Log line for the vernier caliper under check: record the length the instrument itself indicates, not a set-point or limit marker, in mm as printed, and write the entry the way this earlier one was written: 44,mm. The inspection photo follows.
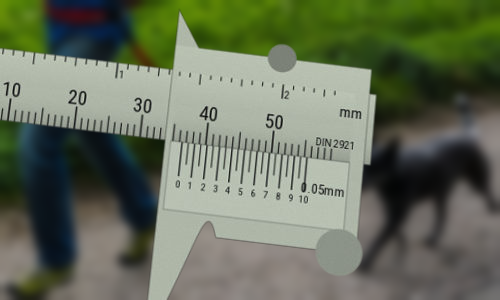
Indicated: 36.4,mm
